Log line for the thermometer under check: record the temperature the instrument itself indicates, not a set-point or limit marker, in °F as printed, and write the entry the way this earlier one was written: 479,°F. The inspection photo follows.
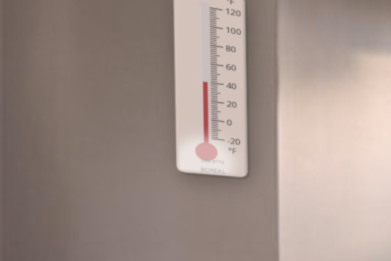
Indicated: 40,°F
